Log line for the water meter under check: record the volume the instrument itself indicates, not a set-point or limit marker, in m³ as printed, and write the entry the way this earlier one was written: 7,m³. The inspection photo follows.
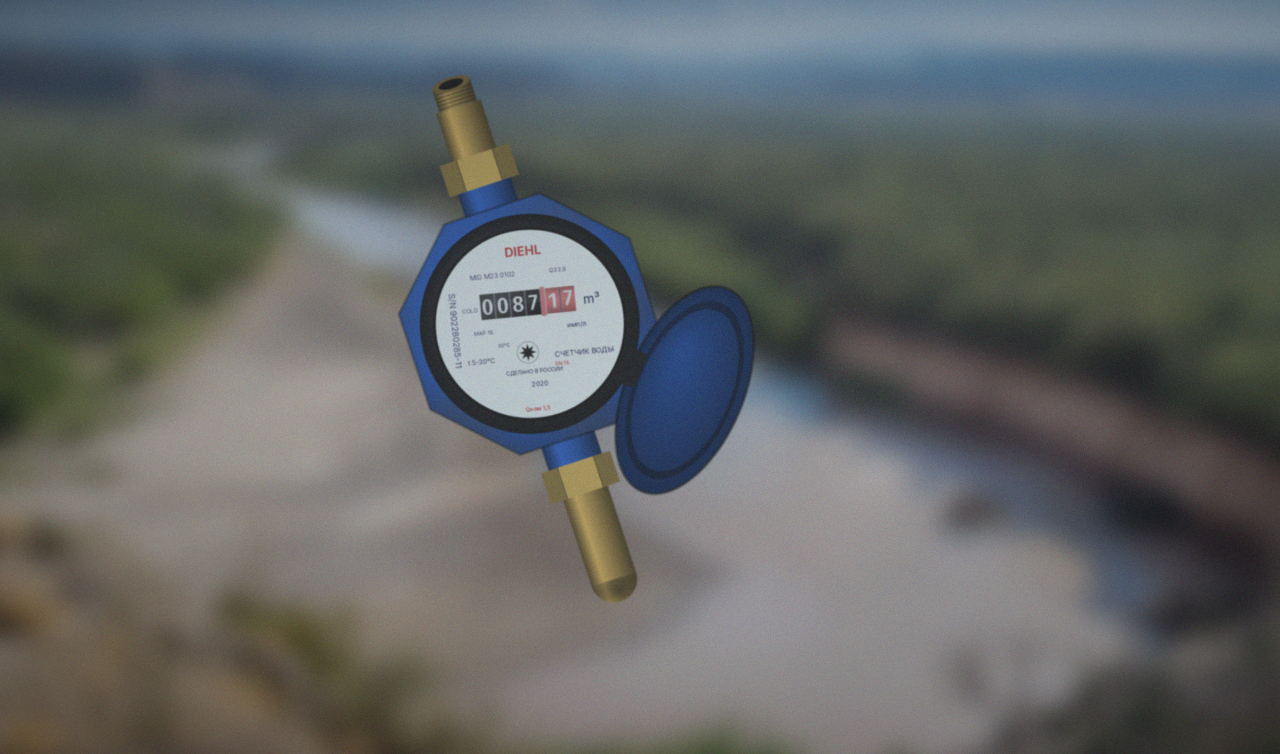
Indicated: 87.17,m³
